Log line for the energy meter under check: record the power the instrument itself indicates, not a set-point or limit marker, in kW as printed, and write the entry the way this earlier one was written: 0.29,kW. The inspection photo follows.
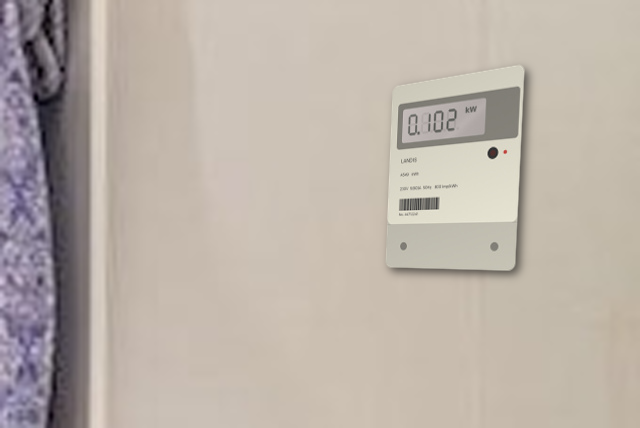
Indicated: 0.102,kW
